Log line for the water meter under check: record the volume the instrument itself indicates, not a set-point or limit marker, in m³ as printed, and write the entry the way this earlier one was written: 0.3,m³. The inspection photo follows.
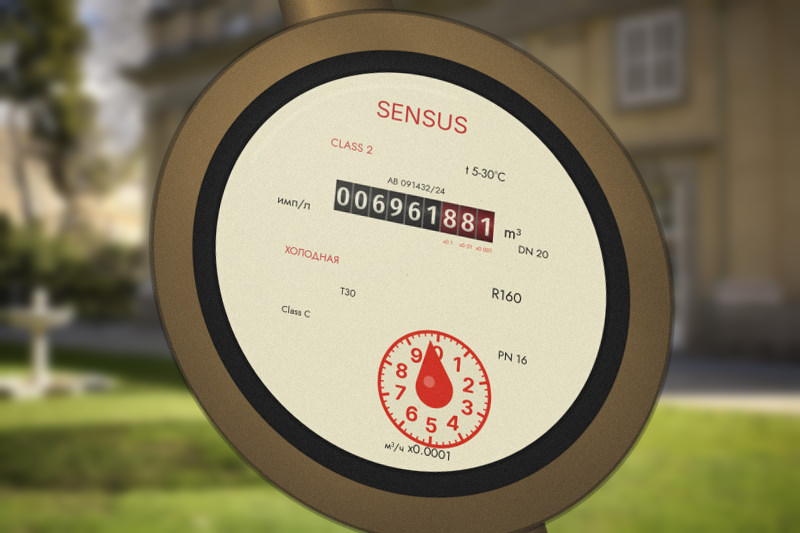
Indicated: 6961.8809,m³
